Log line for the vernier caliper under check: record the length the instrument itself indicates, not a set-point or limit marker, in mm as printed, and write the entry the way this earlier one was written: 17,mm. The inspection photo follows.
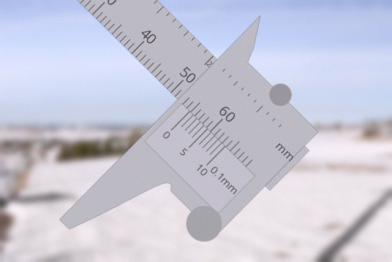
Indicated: 54.8,mm
